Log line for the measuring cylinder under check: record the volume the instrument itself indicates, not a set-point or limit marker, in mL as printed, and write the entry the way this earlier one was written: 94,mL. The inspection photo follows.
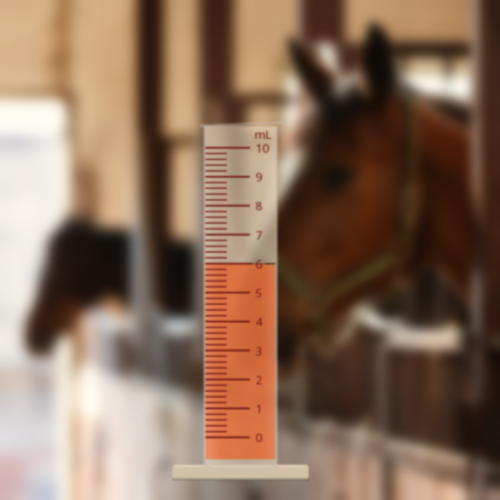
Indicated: 6,mL
